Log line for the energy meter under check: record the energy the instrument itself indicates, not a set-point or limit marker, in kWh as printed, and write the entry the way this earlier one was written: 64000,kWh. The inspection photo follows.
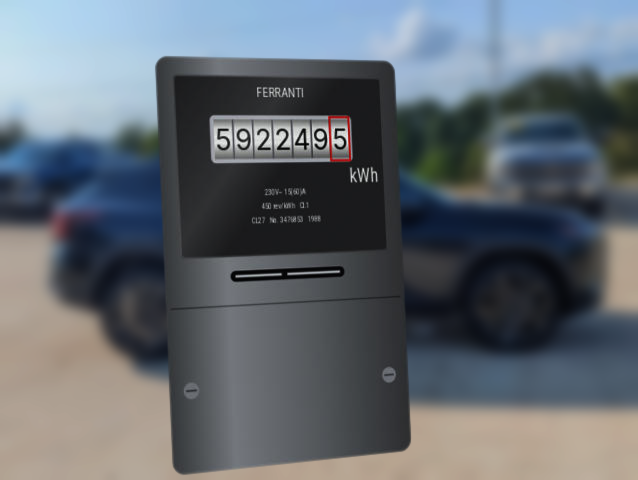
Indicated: 592249.5,kWh
